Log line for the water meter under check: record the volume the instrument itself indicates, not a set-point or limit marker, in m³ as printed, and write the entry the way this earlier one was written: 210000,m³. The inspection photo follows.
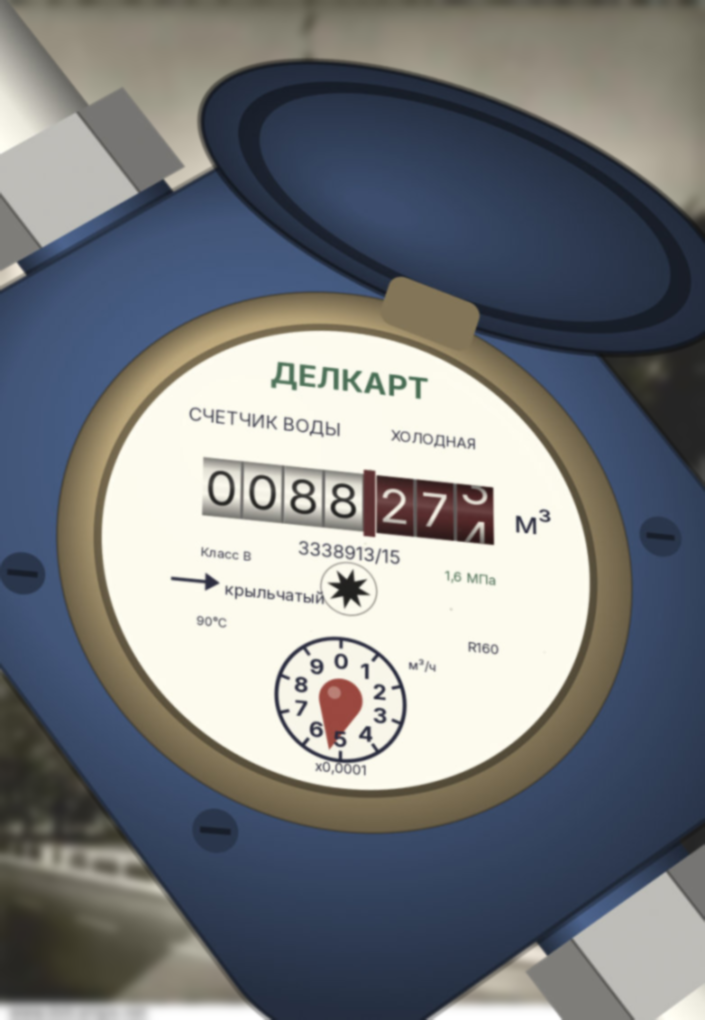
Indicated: 88.2735,m³
